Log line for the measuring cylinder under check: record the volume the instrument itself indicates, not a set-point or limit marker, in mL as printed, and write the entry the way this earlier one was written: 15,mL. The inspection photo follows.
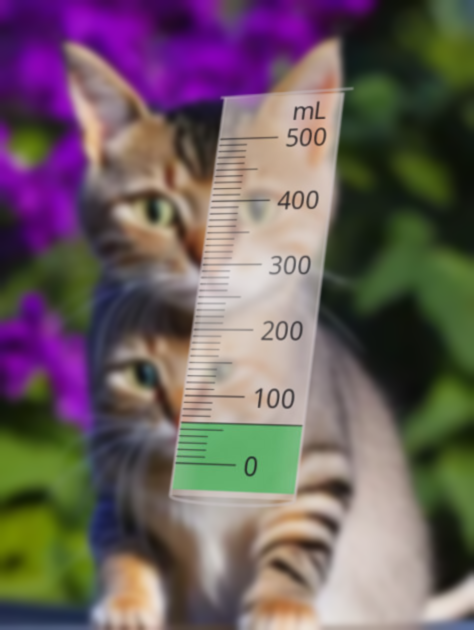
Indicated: 60,mL
